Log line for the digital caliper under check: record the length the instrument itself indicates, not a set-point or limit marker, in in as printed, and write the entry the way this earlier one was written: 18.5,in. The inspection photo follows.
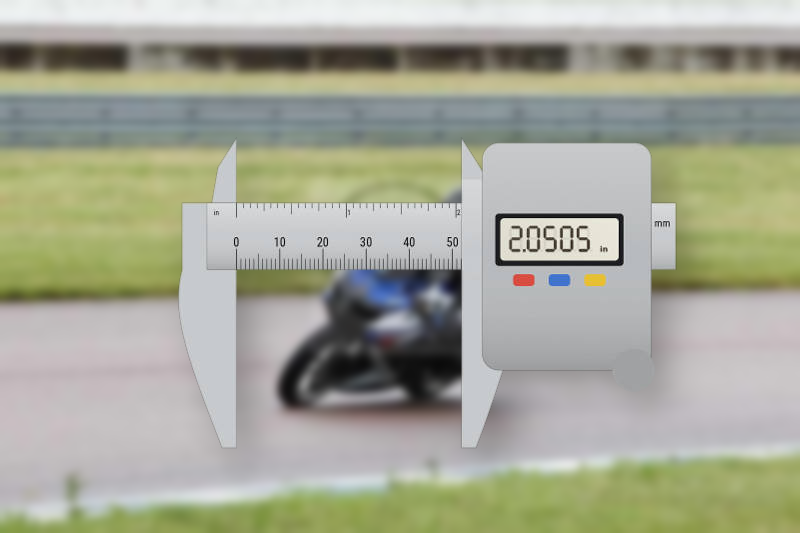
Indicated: 2.0505,in
